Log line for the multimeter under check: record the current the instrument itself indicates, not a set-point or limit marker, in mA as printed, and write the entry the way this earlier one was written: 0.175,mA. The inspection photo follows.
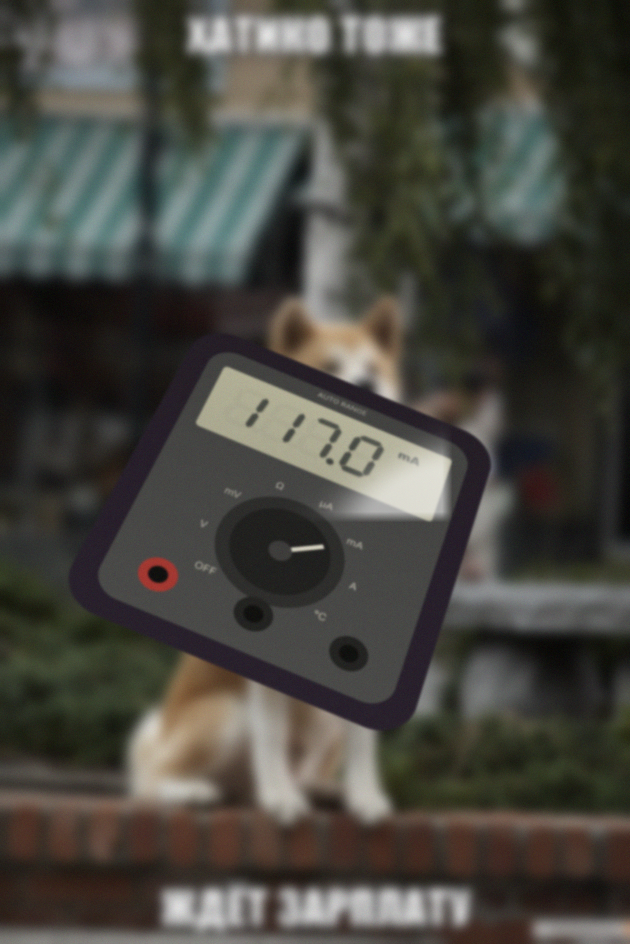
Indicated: 117.0,mA
